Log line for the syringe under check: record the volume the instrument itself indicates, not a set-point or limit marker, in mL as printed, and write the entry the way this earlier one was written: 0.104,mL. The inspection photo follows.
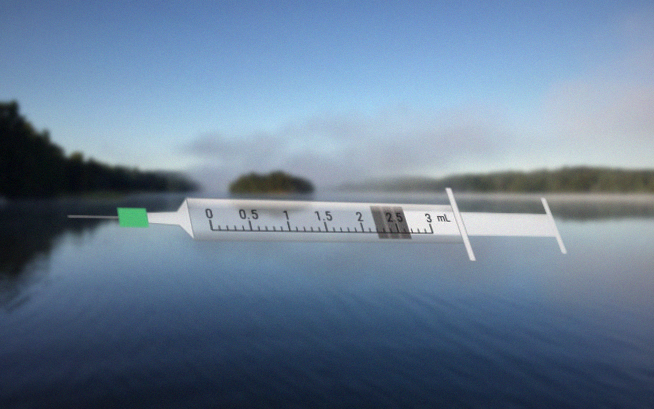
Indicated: 2.2,mL
